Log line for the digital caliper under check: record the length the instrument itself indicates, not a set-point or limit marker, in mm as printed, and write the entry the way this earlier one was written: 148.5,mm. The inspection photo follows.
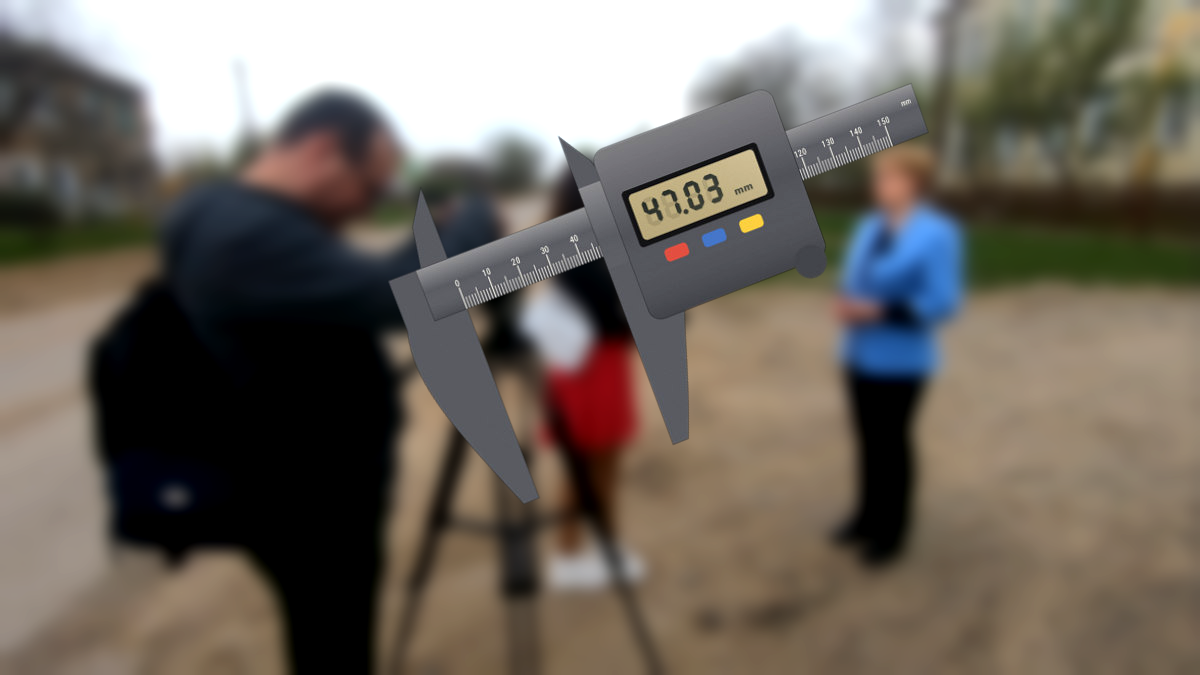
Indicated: 47.03,mm
